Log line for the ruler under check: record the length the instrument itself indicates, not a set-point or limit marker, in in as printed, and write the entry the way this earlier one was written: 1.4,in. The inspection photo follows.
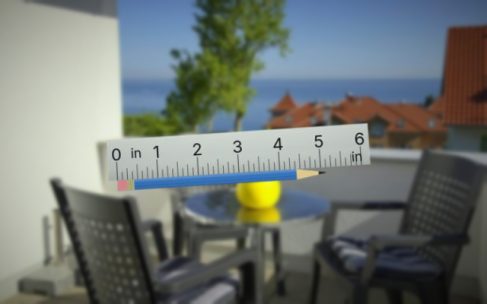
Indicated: 5.125,in
